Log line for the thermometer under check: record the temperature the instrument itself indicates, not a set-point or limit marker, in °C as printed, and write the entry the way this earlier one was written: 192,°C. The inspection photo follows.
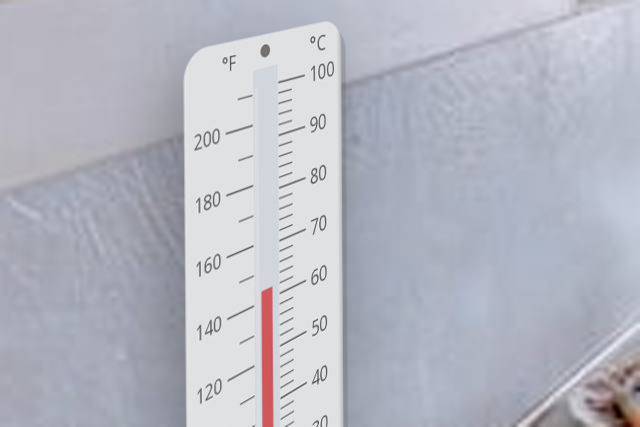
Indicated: 62,°C
